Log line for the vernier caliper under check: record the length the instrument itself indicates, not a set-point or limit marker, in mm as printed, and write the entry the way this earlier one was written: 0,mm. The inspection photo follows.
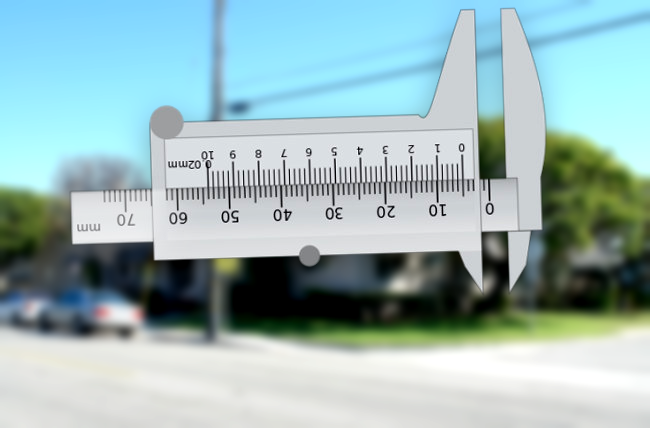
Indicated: 5.0,mm
